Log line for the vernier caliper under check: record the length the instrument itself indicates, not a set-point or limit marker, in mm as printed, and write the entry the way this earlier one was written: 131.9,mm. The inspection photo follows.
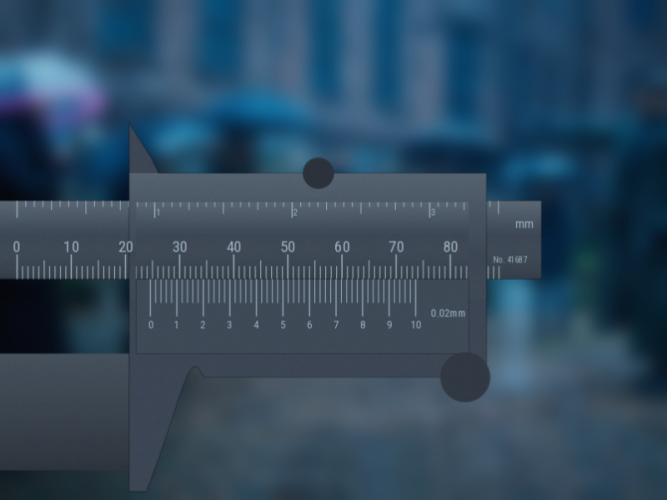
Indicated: 24.6,mm
